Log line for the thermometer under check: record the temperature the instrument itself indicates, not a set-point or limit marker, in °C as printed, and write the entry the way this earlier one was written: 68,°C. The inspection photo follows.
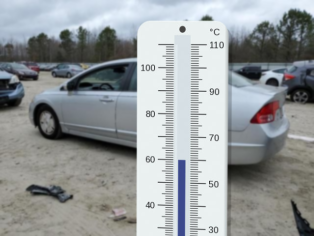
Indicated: 60,°C
